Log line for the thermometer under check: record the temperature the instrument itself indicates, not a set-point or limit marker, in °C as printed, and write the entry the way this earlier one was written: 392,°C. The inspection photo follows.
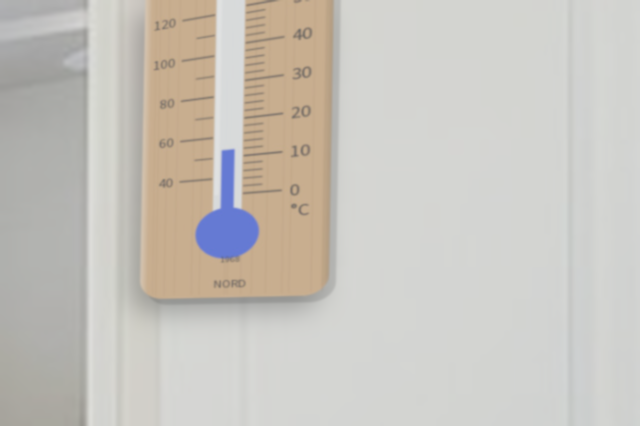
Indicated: 12,°C
